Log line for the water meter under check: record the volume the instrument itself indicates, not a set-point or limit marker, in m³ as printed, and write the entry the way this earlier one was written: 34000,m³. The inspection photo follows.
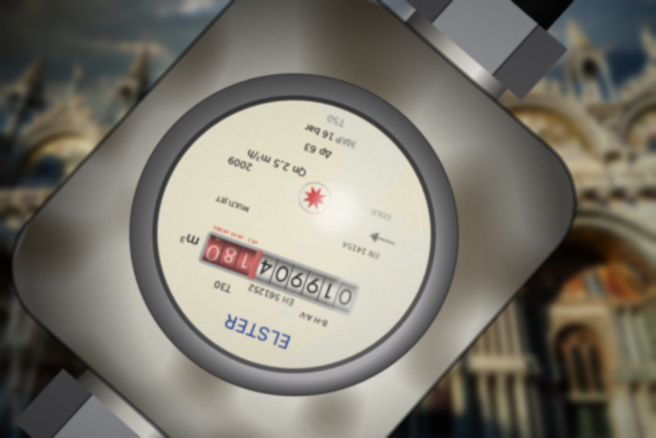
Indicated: 19904.180,m³
